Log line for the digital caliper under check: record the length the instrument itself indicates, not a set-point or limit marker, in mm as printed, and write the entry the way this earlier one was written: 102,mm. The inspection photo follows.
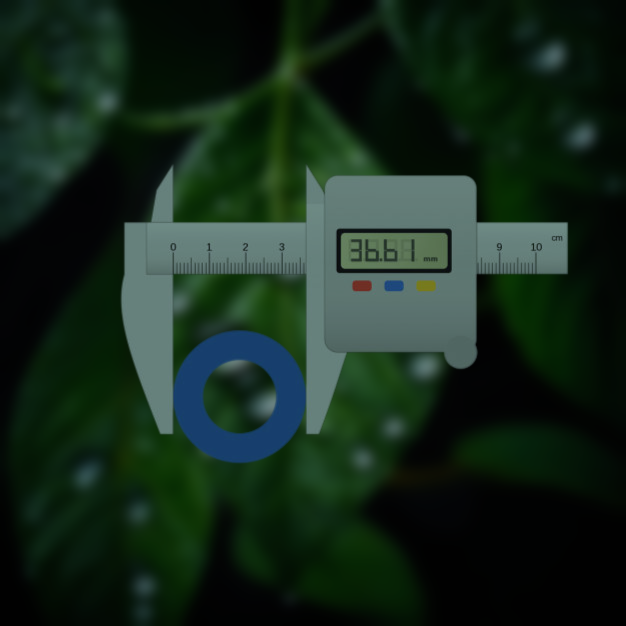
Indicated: 36.61,mm
